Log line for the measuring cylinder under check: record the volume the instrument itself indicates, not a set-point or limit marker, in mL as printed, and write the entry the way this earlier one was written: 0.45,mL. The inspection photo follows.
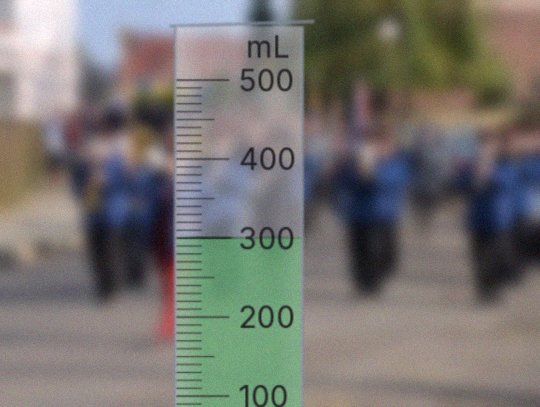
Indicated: 300,mL
